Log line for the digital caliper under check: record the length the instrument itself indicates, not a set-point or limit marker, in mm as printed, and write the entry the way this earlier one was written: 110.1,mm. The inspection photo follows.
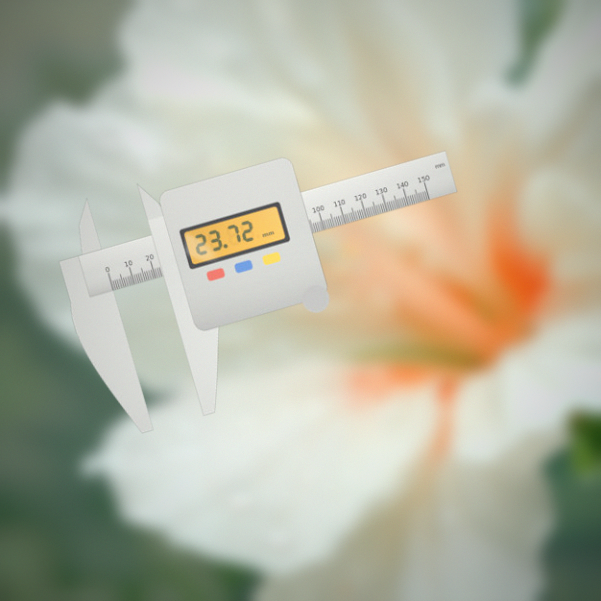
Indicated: 23.72,mm
